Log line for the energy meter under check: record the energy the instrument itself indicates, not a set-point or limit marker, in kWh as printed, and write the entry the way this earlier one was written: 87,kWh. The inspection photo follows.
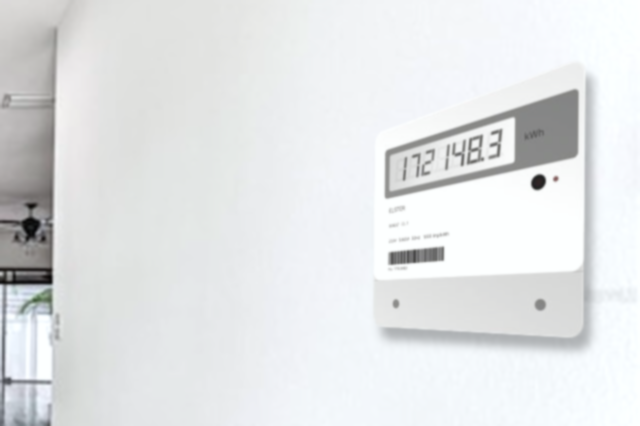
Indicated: 172148.3,kWh
